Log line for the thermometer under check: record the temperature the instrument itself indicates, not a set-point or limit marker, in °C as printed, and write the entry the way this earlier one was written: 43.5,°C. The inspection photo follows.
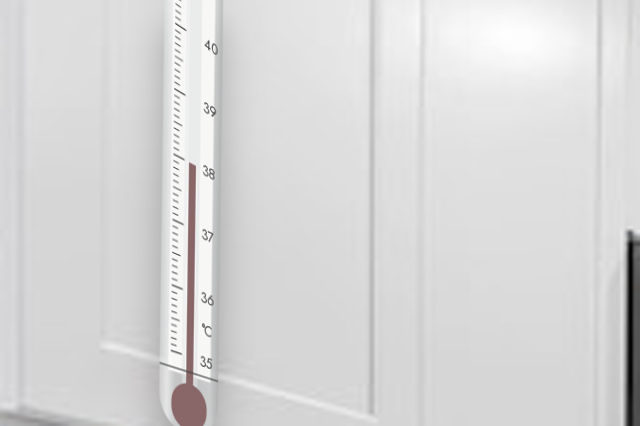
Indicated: 38,°C
